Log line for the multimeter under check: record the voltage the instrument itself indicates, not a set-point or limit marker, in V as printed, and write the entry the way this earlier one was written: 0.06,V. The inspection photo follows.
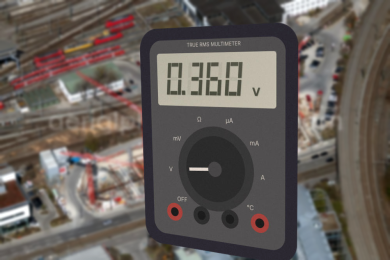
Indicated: 0.360,V
